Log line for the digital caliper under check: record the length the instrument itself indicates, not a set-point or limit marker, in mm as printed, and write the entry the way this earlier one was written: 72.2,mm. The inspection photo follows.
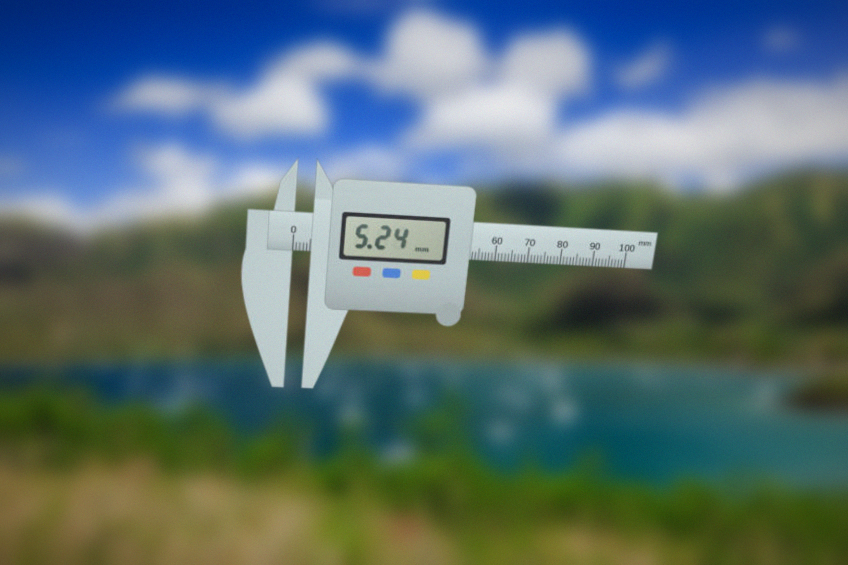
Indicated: 5.24,mm
